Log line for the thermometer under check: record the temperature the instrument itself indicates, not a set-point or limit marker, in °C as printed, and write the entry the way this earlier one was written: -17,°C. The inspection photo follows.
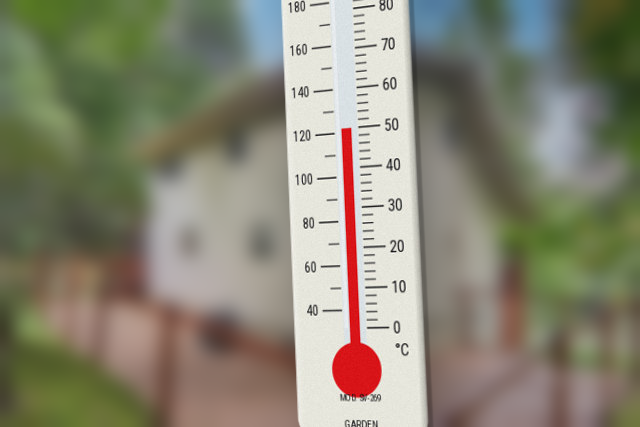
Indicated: 50,°C
